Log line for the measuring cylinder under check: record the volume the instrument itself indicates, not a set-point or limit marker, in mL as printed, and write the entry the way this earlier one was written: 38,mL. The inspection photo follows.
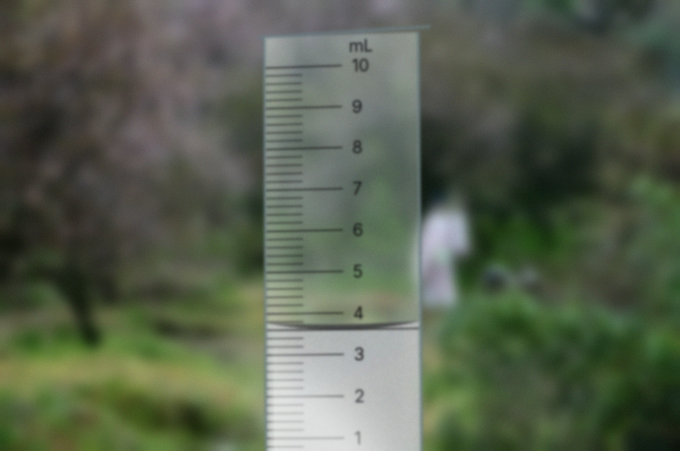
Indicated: 3.6,mL
